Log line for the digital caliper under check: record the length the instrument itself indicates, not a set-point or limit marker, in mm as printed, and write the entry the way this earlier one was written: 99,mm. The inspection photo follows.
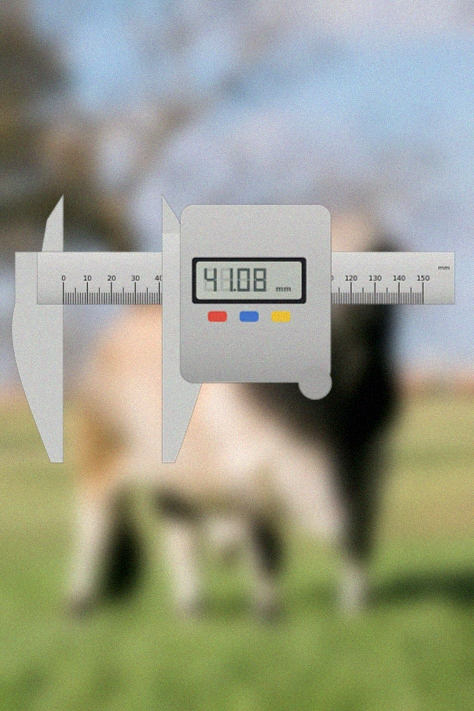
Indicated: 41.08,mm
